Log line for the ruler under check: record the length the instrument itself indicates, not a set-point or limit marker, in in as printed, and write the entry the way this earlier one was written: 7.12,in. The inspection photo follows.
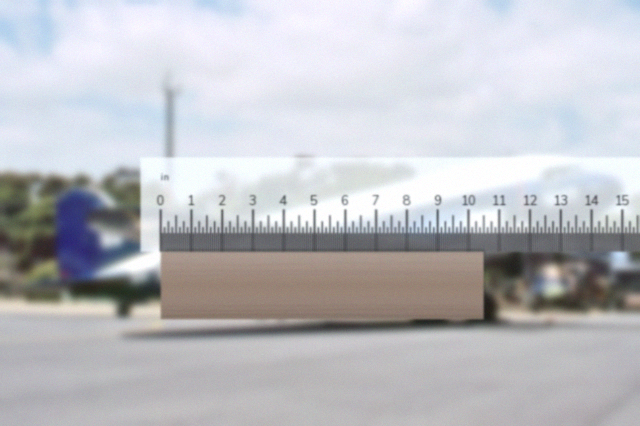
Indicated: 10.5,in
